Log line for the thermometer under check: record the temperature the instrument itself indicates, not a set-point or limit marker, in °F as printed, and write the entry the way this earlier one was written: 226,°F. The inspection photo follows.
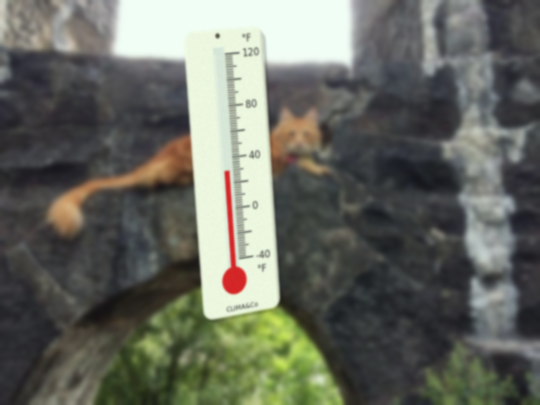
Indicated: 30,°F
